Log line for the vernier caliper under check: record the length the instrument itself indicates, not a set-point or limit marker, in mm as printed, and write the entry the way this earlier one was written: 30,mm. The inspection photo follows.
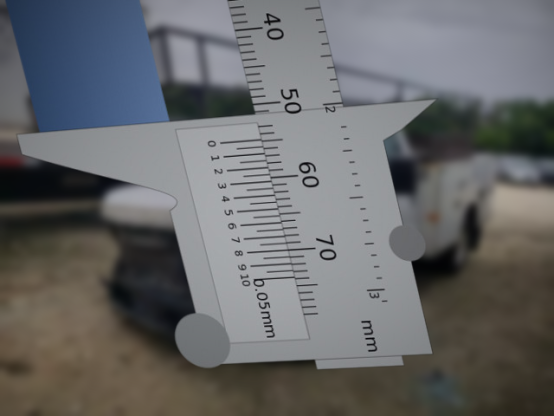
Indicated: 54.8,mm
